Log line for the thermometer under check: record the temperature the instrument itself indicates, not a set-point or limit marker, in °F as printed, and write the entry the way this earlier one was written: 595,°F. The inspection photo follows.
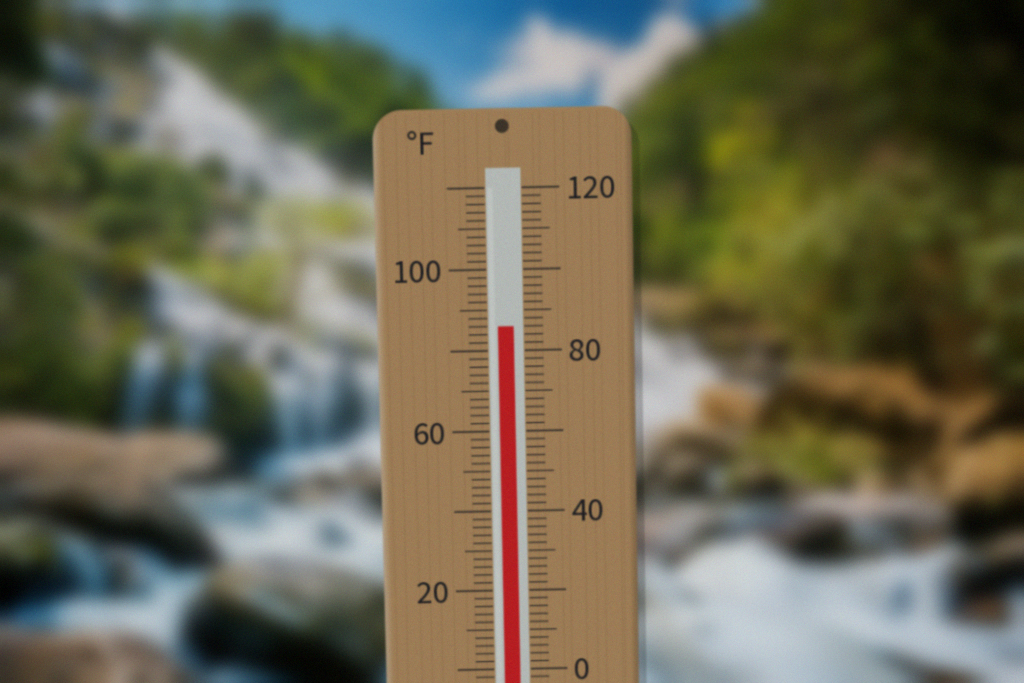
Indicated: 86,°F
